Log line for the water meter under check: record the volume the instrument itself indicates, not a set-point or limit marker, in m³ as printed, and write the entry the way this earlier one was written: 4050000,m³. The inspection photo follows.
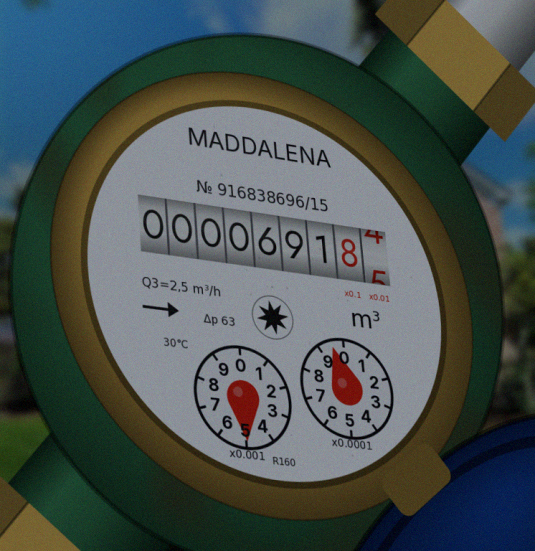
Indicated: 691.8449,m³
